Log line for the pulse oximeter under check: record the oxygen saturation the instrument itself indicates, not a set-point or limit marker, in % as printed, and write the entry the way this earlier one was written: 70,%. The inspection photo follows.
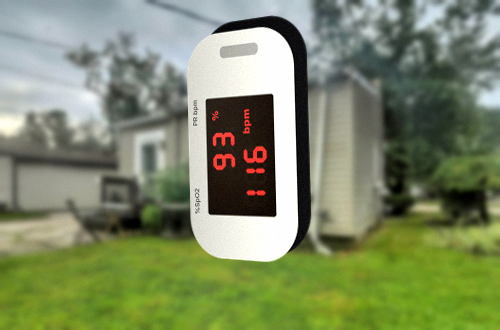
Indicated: 93,%
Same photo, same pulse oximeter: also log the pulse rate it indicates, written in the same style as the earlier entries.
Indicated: 116,bpm
